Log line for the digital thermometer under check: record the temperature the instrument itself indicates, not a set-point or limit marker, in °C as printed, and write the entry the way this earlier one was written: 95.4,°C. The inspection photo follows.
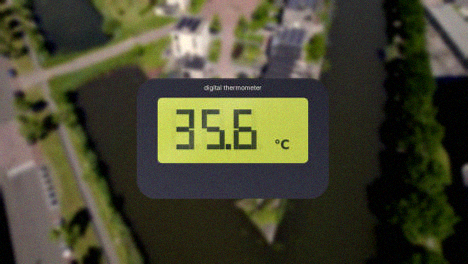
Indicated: 35.6,°C
